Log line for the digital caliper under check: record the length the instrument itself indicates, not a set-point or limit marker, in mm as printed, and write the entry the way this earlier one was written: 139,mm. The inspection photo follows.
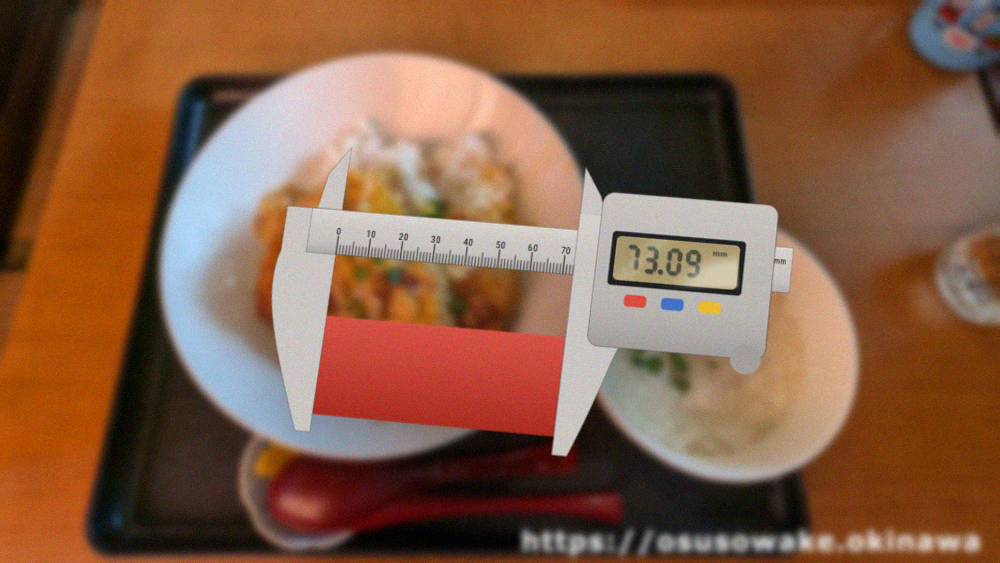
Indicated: 73.09,mm
